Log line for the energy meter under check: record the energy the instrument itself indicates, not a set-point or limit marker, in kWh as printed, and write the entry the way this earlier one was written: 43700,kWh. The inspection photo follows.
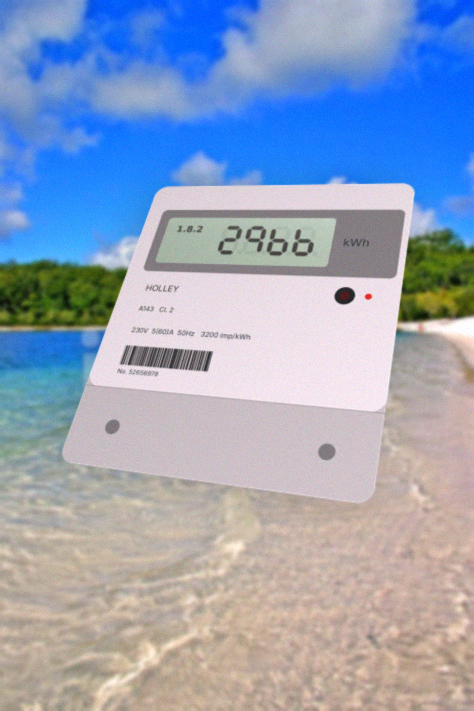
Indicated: 2966,kWh
